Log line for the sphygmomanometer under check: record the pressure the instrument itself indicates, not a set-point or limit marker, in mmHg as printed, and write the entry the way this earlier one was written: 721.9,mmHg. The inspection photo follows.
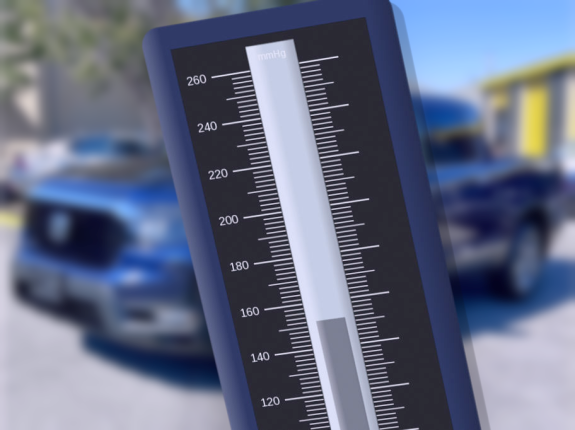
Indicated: 152,mmHg
